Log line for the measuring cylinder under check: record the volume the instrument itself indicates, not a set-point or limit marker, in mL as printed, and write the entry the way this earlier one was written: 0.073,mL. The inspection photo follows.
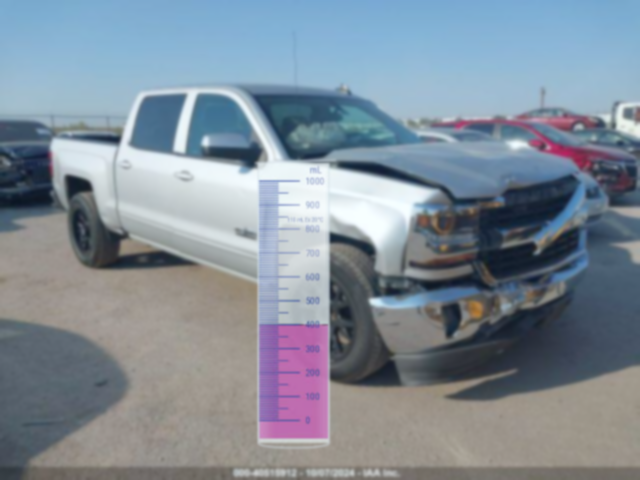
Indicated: 400,mL
